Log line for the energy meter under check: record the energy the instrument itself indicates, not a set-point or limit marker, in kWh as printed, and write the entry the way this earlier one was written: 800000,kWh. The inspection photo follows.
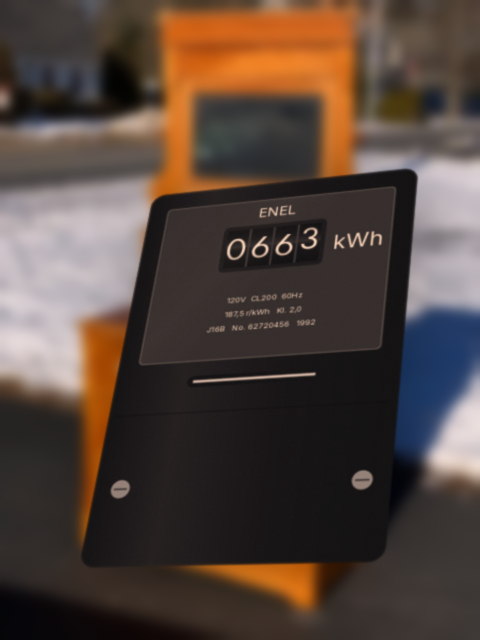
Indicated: 663,kWh
